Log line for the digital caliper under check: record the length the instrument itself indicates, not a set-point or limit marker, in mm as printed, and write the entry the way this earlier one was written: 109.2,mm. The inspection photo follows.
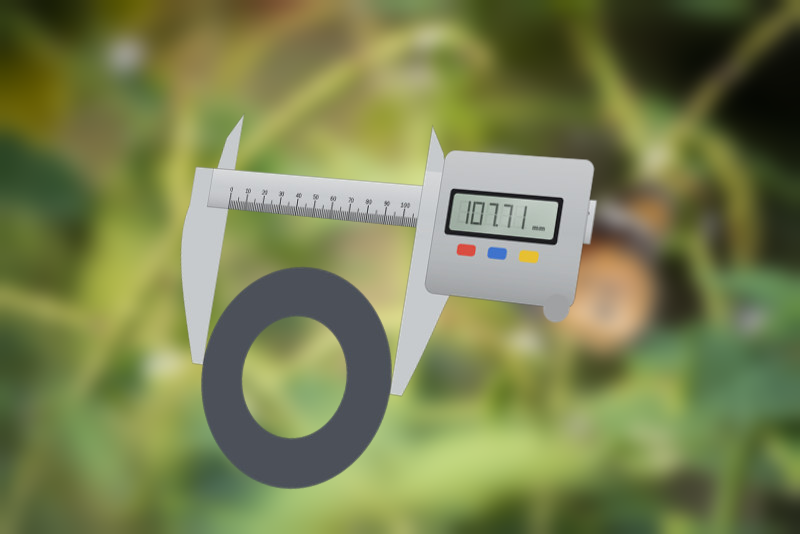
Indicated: 107.71,mm
